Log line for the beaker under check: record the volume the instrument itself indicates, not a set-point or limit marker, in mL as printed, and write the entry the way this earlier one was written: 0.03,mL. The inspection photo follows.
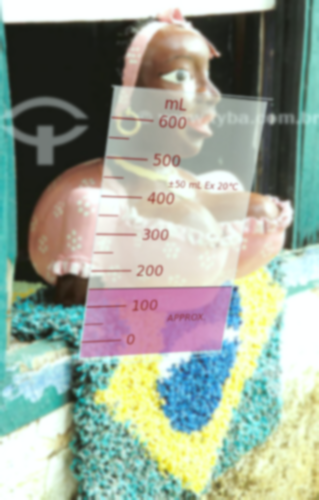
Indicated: 150,mL
